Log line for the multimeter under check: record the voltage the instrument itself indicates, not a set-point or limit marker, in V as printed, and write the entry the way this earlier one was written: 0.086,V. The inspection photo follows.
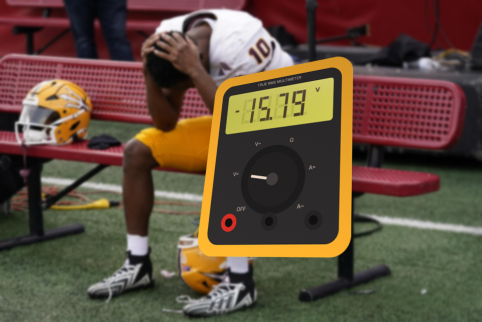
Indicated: -15.79,V
